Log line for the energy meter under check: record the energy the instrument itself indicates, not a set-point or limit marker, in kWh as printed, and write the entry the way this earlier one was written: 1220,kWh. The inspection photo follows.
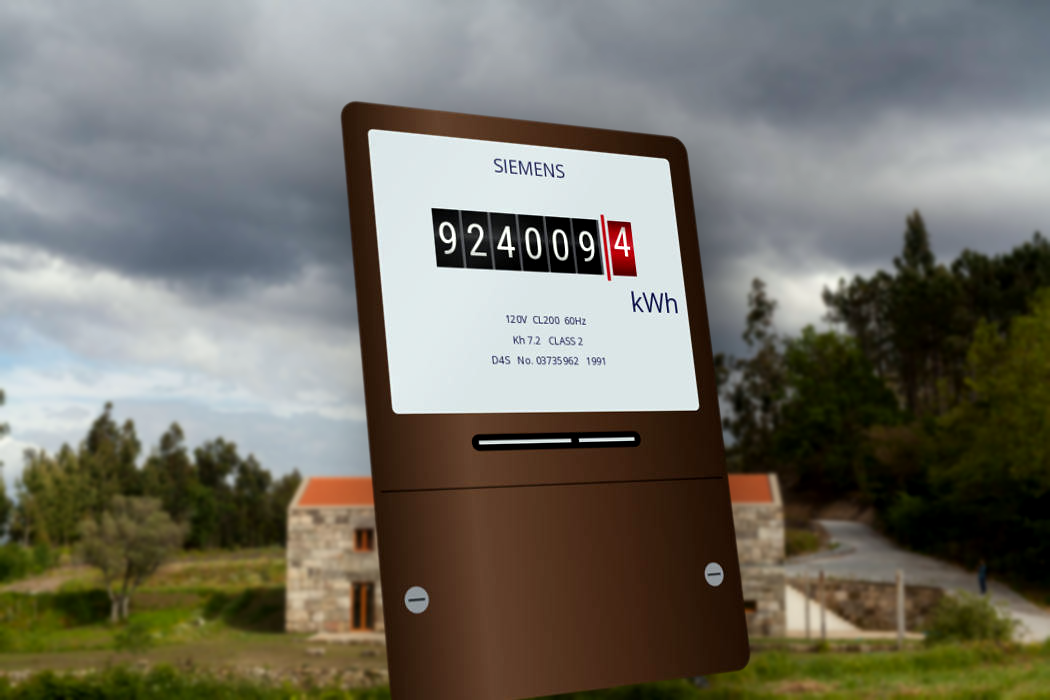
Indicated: 924009.4,kWh
